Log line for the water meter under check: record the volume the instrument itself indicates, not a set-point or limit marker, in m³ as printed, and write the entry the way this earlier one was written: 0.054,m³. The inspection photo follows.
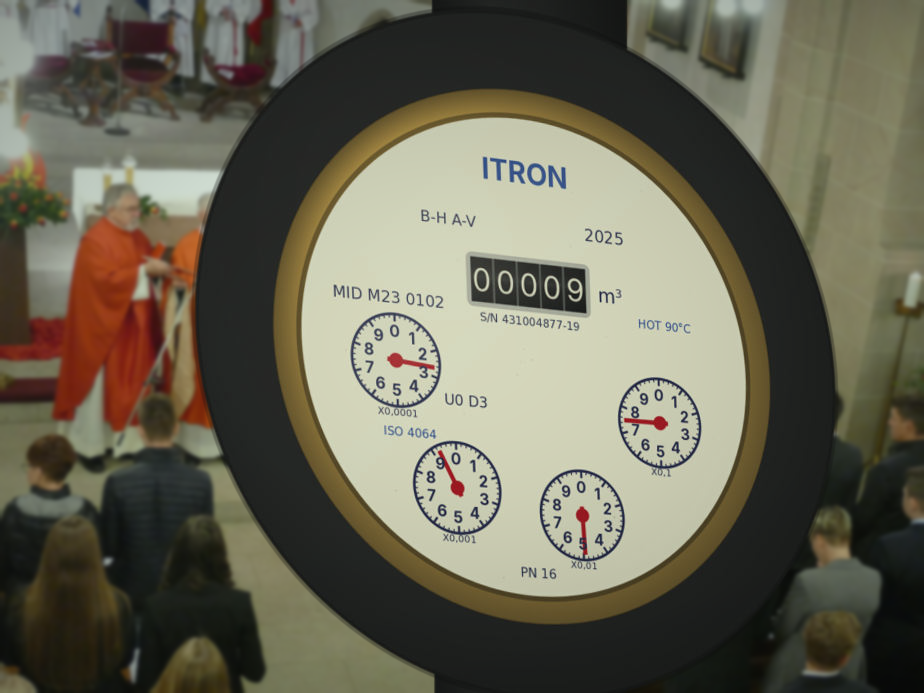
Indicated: 9.7492,m³
